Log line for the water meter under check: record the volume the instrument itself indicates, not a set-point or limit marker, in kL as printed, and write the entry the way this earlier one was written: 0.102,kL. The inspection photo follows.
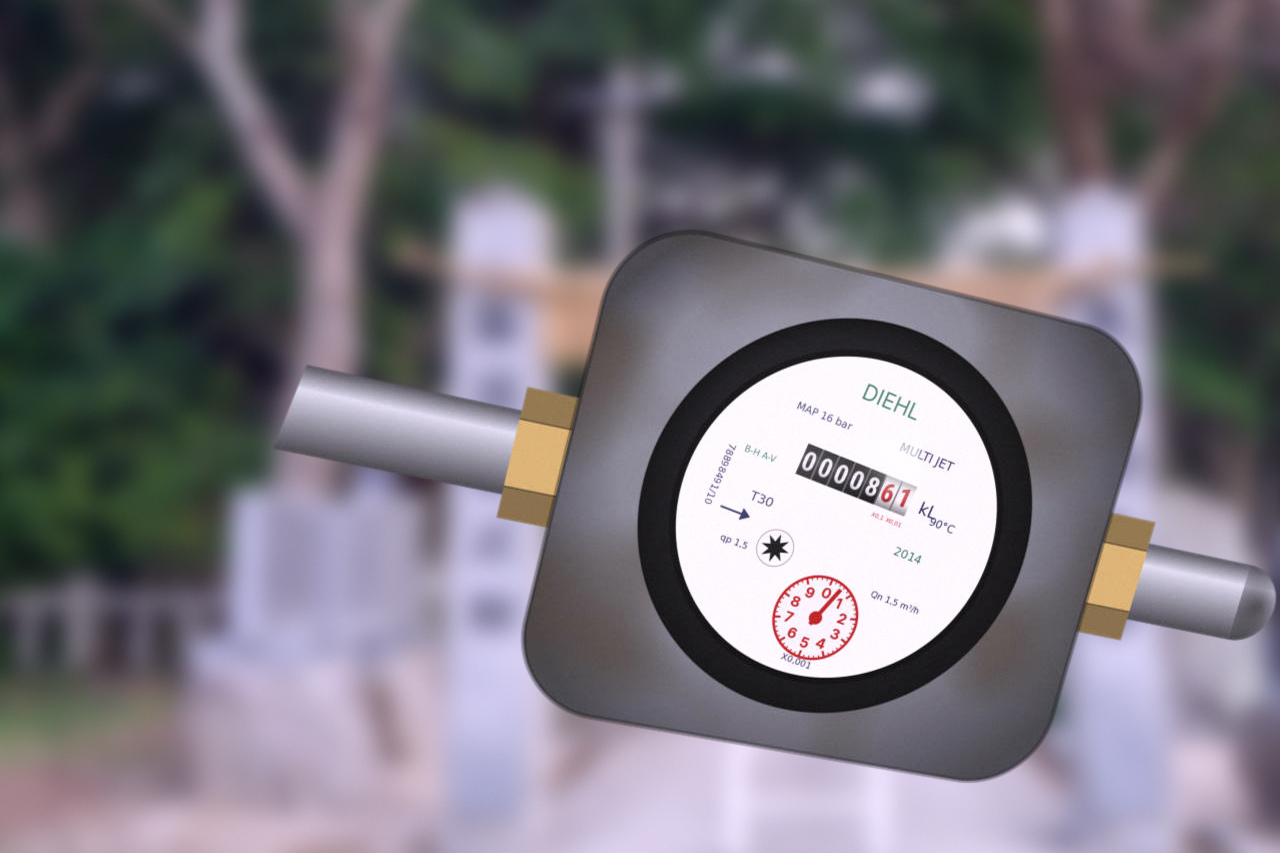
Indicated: 8.610,kL
